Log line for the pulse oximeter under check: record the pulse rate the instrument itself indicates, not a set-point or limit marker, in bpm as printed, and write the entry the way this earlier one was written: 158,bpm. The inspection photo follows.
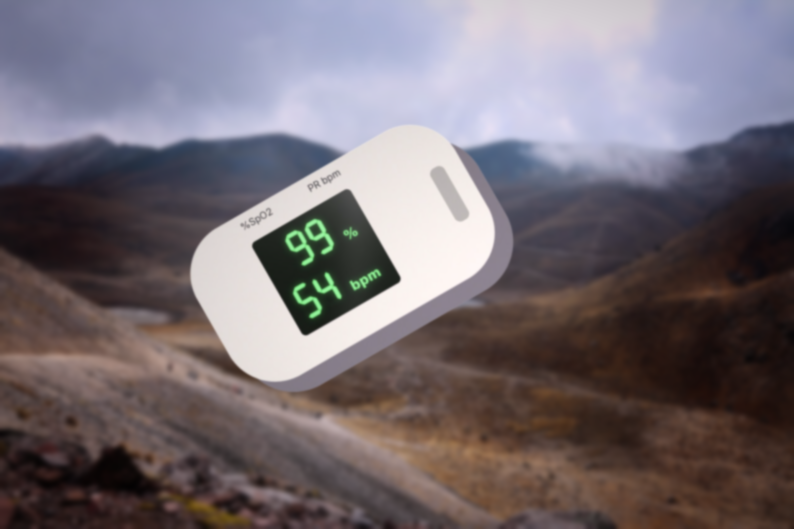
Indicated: 54,bpm
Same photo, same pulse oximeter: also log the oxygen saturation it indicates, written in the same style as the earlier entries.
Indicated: 99,%
